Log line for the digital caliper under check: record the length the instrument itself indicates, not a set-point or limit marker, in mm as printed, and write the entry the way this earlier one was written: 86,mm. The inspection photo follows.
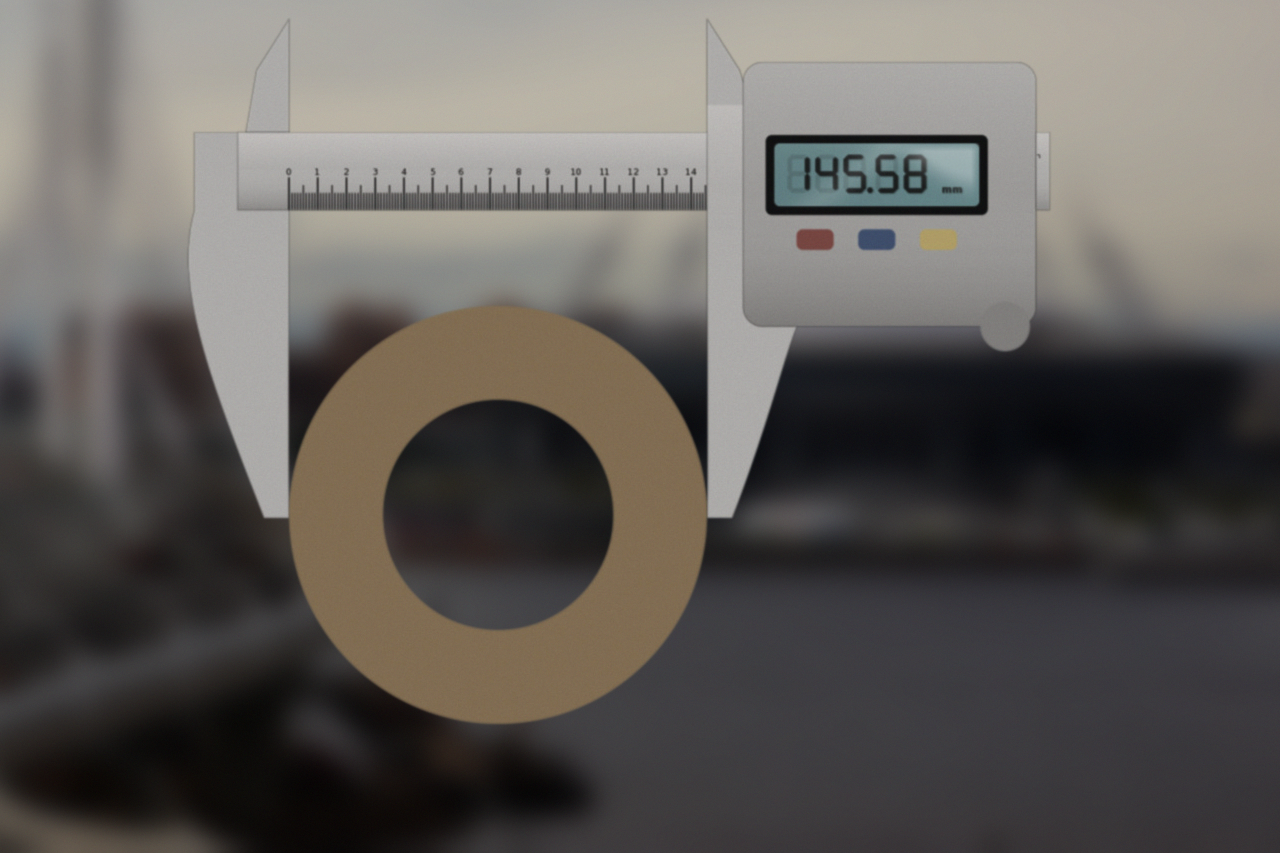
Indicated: 145.58,mm
